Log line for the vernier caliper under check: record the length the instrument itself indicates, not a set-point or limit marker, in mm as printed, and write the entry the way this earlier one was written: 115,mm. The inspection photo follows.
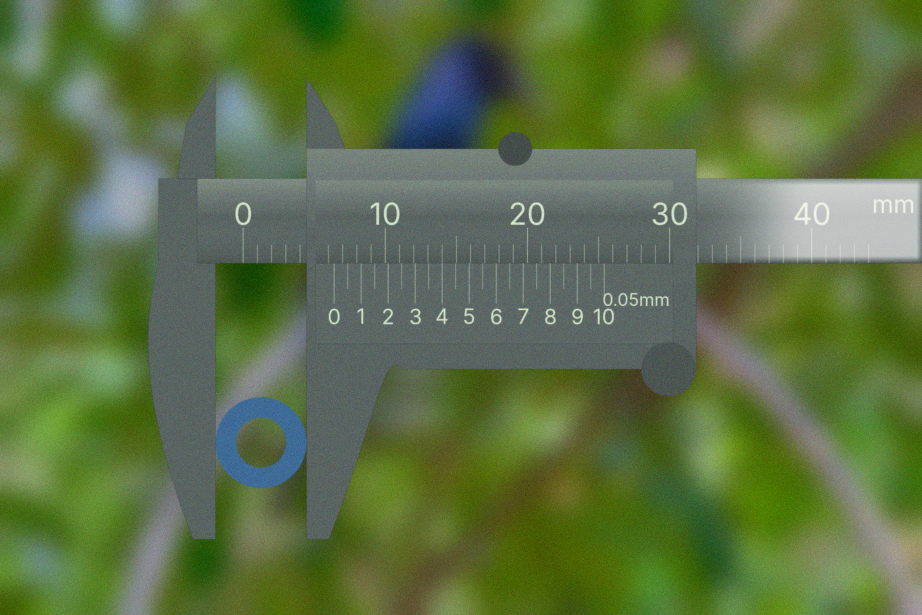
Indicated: 6.4,mm
